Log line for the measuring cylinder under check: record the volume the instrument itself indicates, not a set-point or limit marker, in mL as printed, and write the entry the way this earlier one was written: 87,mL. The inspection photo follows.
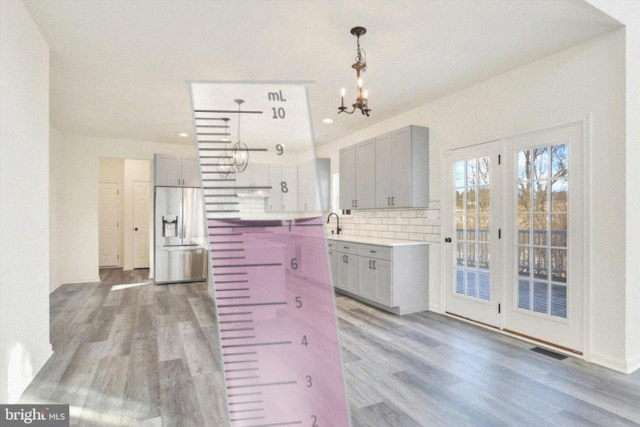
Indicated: 7,mL
